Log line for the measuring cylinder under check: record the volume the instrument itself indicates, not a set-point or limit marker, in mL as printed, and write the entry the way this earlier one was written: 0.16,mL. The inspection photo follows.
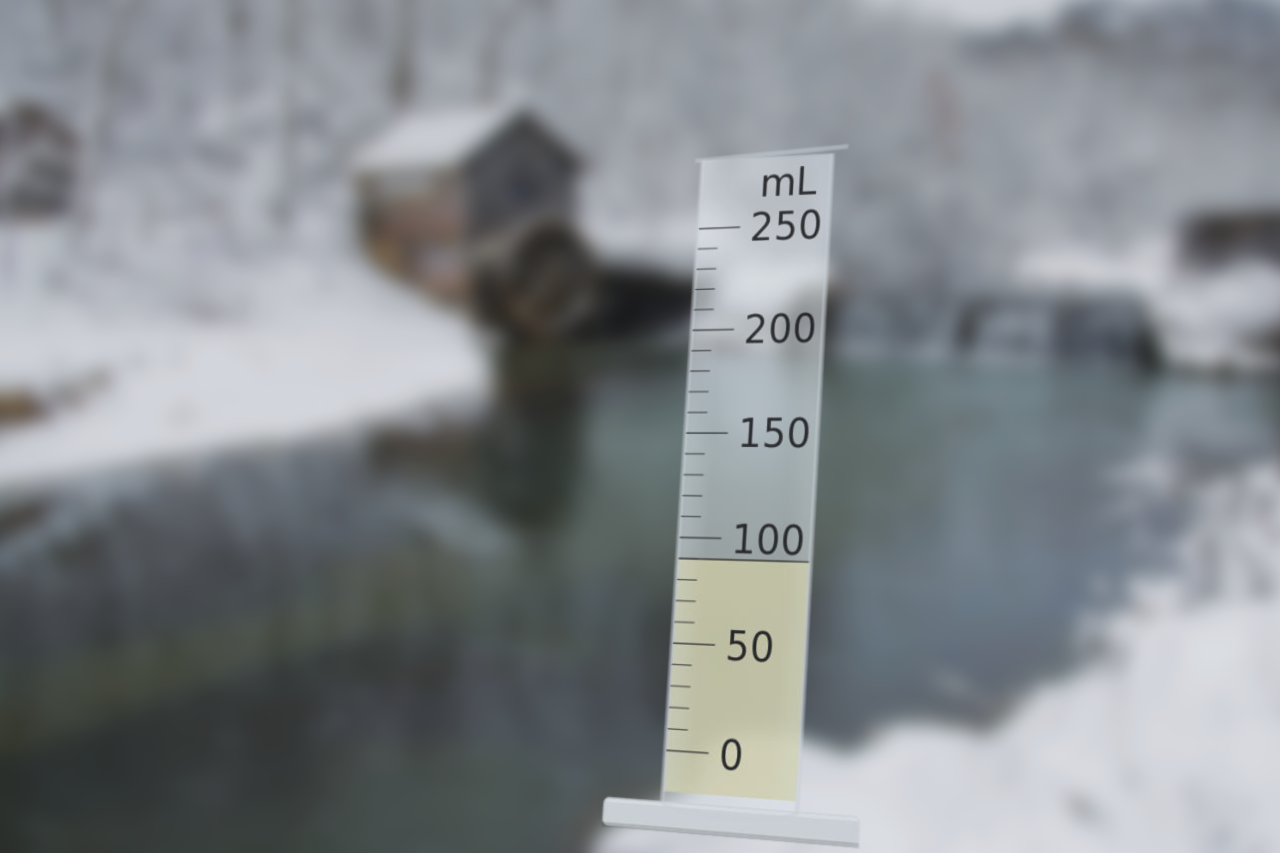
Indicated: 90,mL
